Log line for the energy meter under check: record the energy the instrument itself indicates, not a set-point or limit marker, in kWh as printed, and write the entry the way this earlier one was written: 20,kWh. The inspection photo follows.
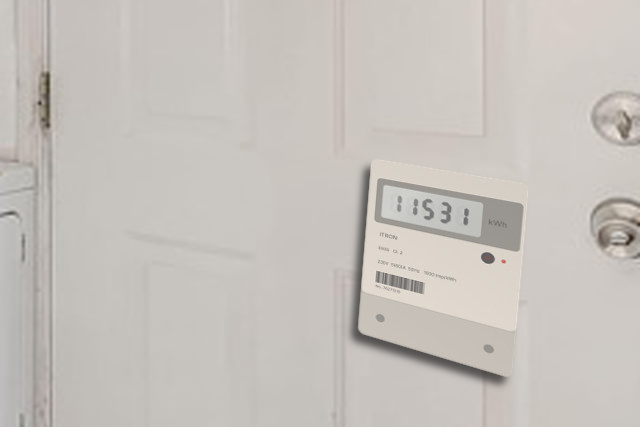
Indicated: 11531,kWh
